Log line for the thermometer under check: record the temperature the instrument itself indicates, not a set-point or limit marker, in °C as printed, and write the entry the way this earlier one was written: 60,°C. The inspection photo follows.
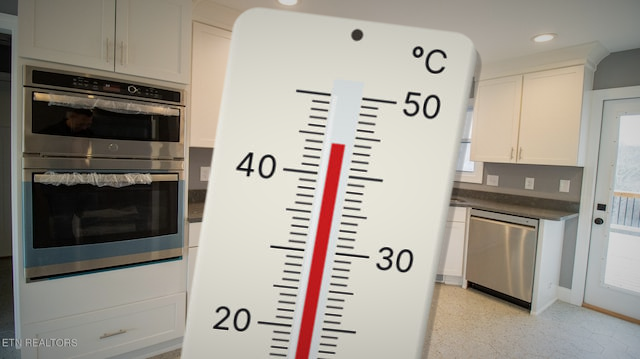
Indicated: 44,°C
